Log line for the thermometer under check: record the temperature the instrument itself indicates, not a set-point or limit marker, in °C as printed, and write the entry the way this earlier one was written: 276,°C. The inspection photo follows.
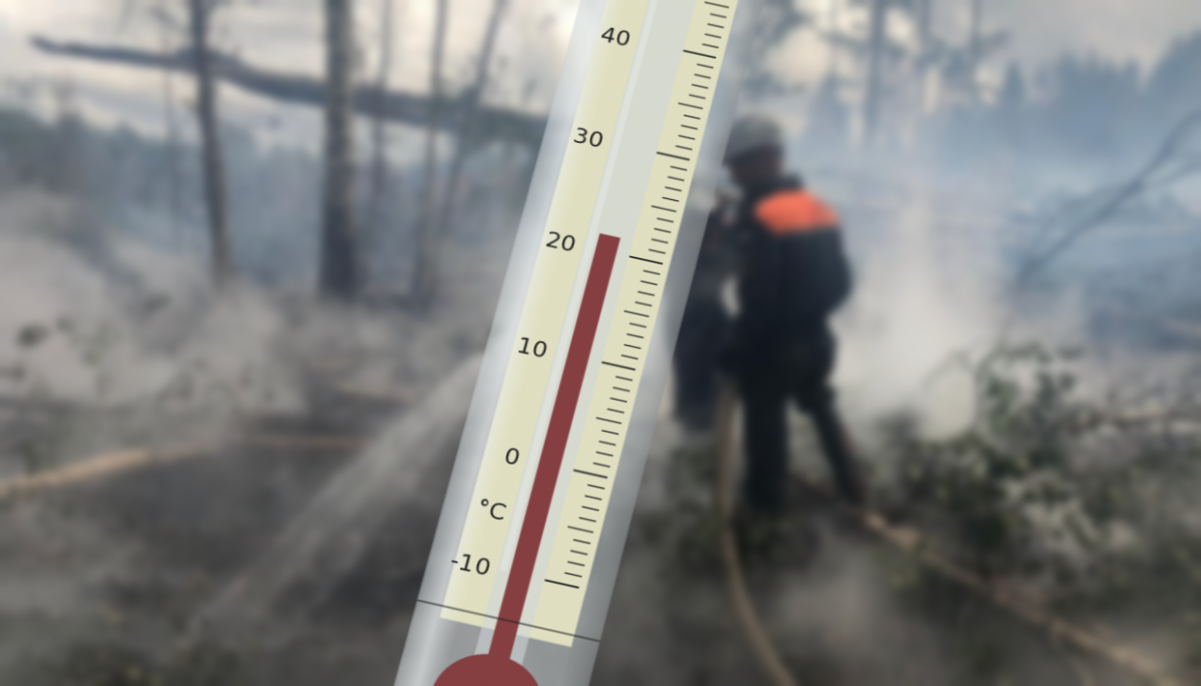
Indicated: 21.5,°C
